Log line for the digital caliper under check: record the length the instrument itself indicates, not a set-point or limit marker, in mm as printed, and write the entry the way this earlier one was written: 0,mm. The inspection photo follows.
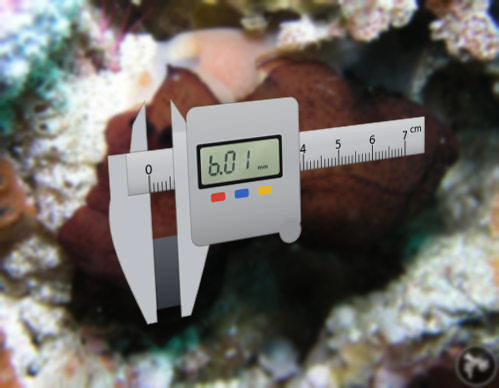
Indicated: 6.01,mm
